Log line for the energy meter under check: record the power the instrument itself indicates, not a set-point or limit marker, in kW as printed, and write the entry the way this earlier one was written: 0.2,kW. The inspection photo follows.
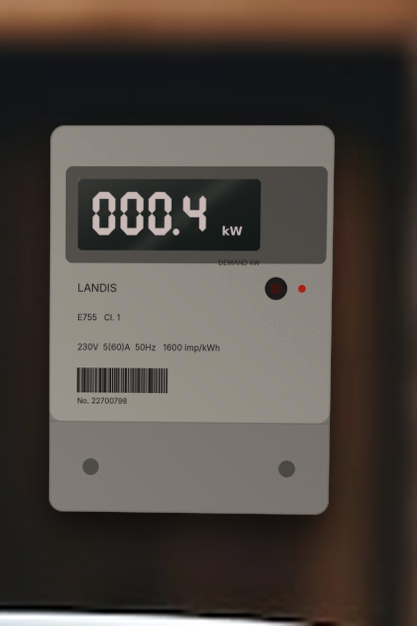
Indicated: 0.4,kW
